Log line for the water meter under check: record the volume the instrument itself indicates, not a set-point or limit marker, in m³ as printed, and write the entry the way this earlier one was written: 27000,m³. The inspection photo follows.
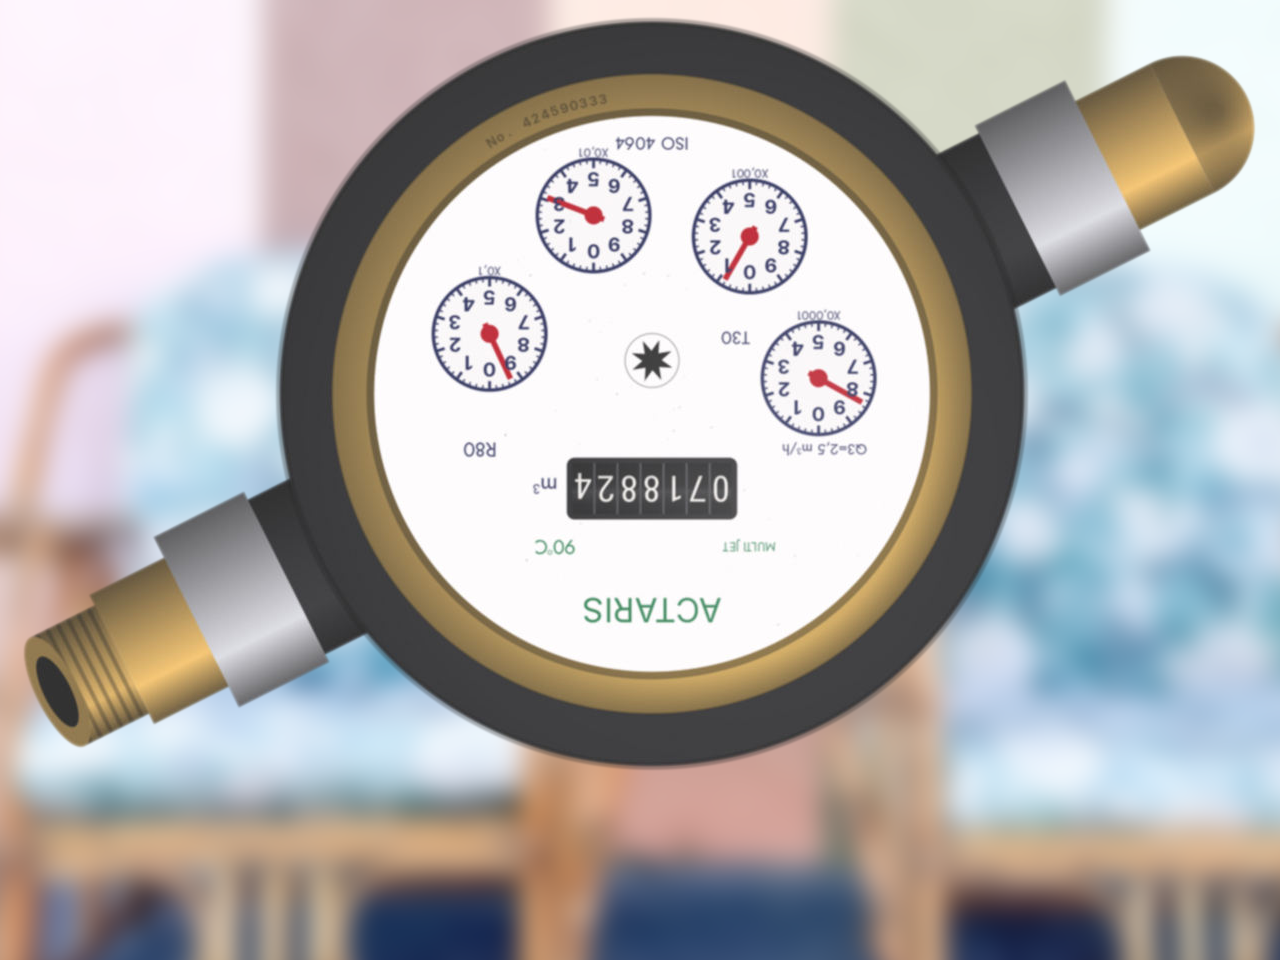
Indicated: 718823.9308,m³
